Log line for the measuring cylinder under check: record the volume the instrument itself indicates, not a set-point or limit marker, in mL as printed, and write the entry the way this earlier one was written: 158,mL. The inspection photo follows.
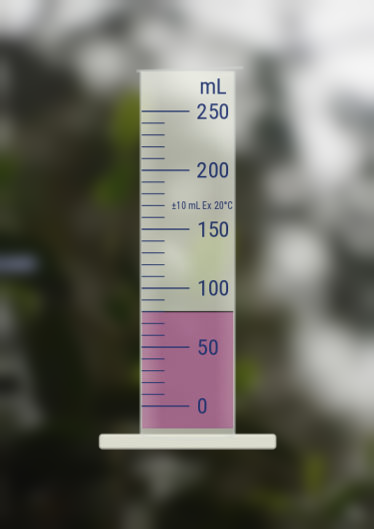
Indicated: 80,mL
